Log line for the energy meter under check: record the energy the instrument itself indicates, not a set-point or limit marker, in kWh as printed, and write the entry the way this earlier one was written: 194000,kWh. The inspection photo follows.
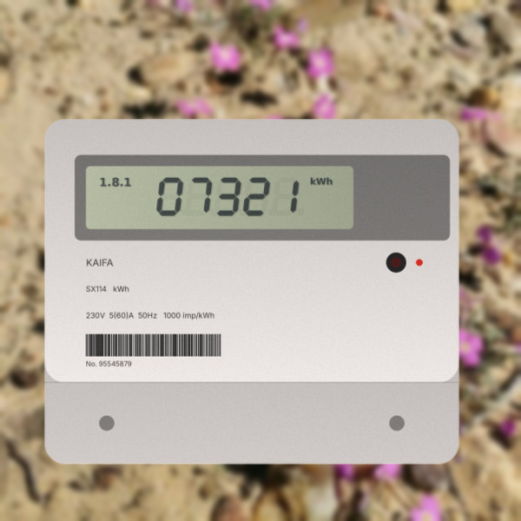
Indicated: 7321,kWh
